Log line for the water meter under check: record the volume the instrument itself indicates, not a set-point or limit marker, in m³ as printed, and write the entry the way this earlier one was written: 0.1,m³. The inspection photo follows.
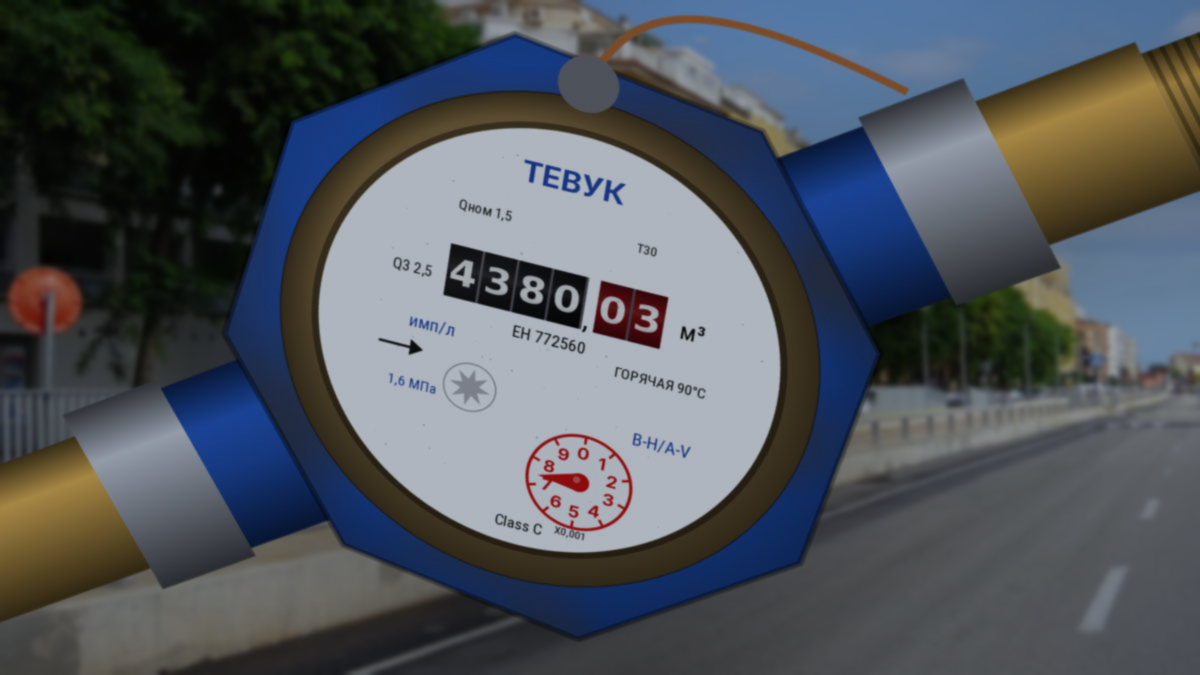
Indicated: 4380.037,m³
